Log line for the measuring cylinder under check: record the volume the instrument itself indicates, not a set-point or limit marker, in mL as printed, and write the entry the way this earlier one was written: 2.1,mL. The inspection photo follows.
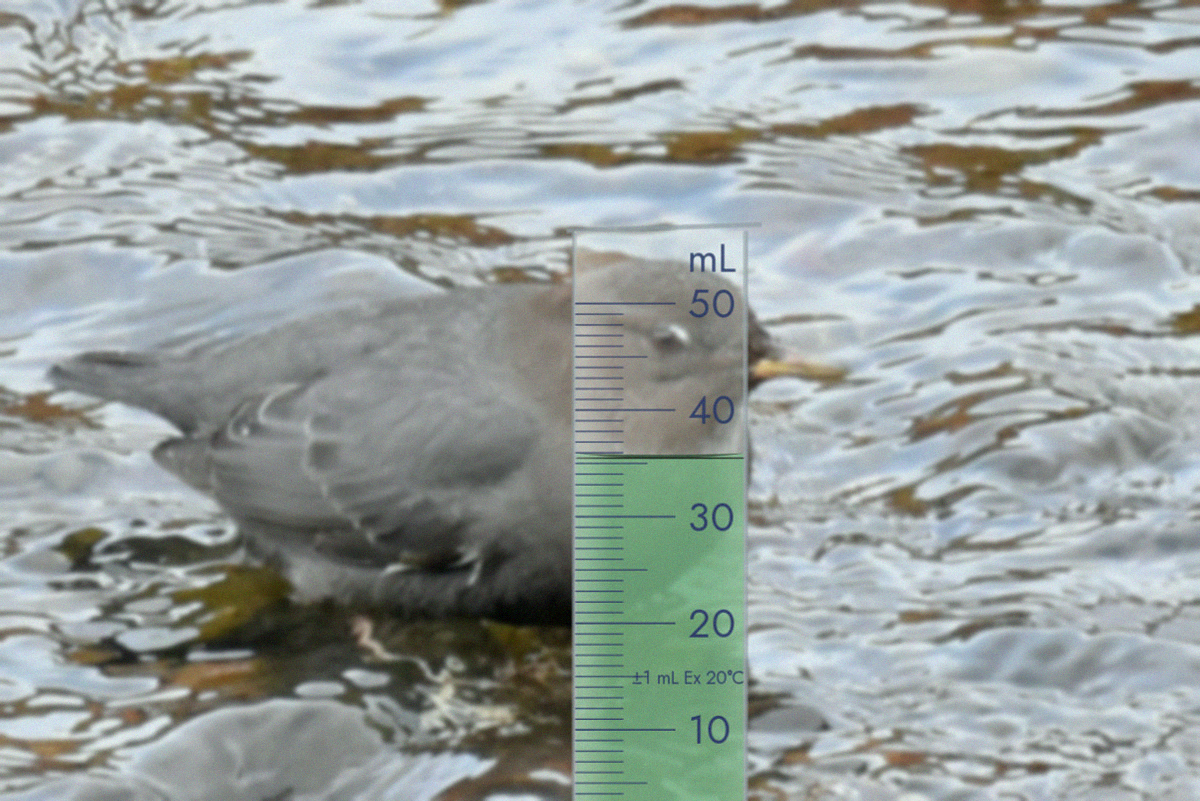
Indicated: 35.5,mL
